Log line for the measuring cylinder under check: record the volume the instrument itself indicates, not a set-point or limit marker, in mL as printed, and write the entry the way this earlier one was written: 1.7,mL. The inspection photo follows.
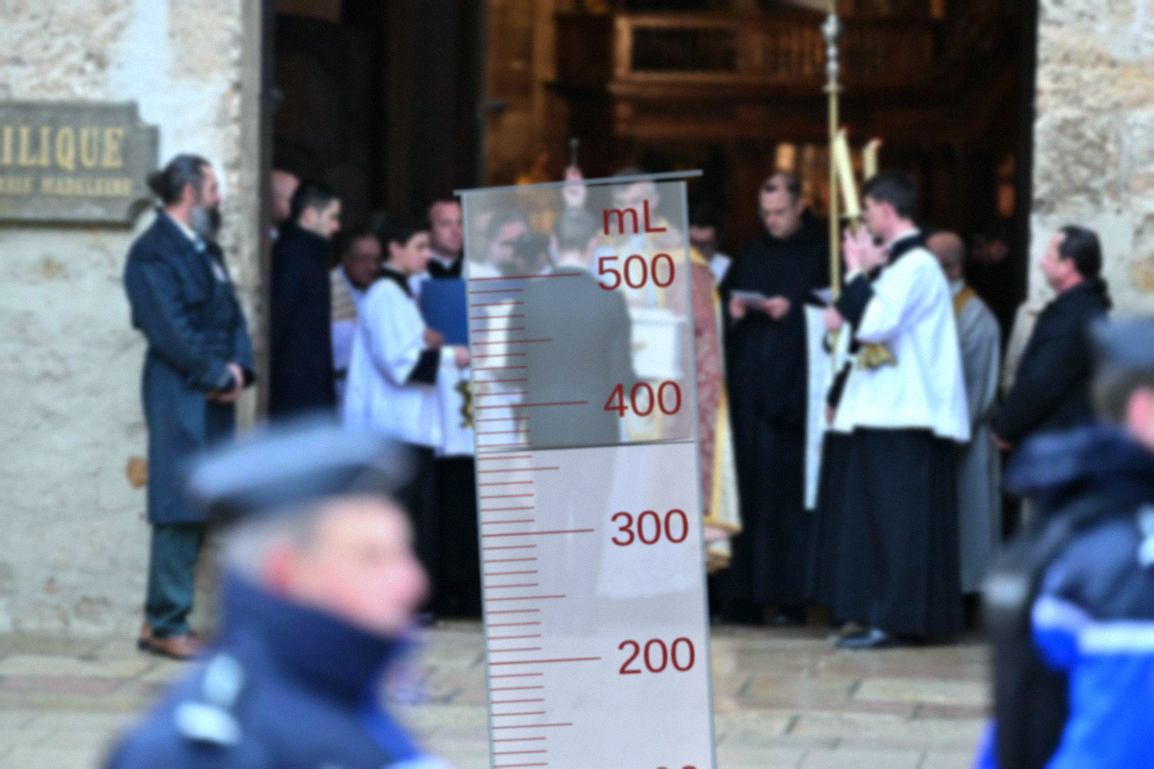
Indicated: 365,mL
